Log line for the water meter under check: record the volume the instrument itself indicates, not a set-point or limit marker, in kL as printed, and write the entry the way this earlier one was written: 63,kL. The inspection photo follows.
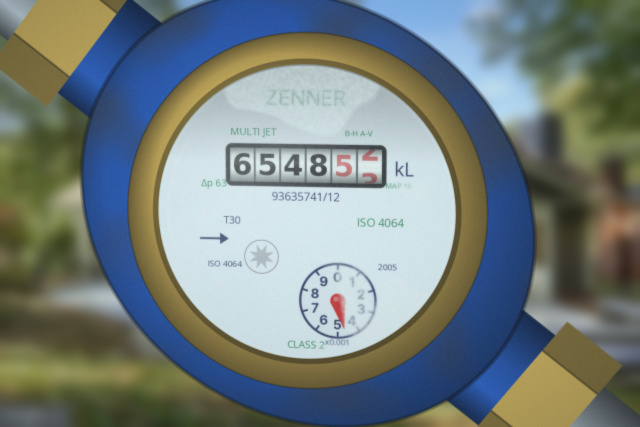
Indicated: 6548.524,kL
